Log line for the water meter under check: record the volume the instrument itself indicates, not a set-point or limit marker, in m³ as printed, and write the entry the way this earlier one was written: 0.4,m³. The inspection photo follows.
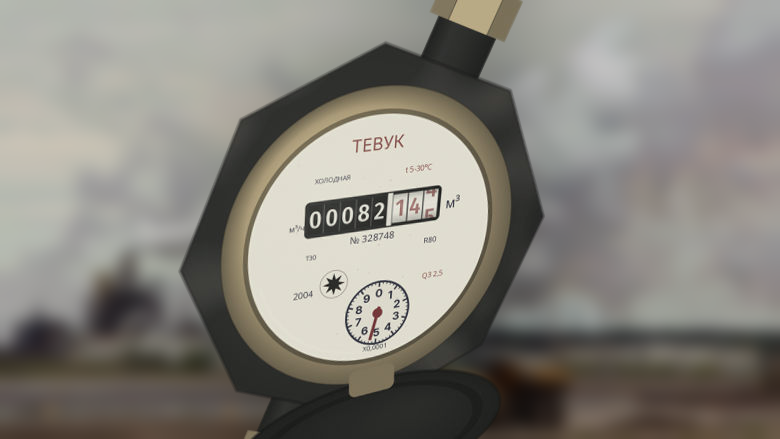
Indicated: 82.1445,m³
